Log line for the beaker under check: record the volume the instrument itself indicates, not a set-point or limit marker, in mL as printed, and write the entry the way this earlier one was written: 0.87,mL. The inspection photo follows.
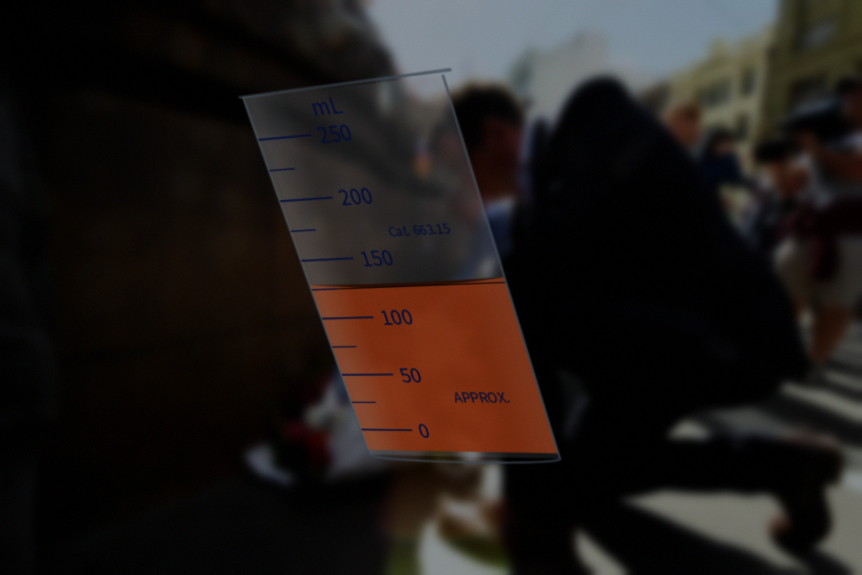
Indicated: 125,mL
